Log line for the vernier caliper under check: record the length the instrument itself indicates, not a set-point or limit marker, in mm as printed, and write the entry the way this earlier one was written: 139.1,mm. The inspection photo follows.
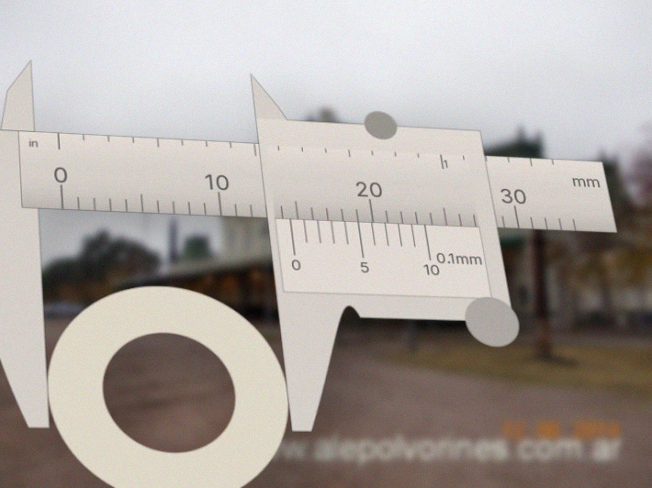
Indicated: 14.5,mm
